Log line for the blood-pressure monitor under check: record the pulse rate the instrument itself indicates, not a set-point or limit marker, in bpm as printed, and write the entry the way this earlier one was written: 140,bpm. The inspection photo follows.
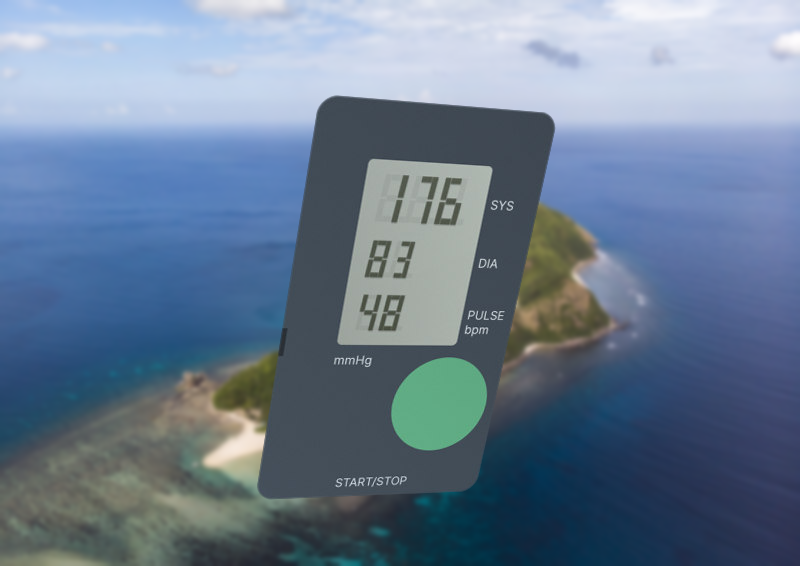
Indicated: 48,bpm
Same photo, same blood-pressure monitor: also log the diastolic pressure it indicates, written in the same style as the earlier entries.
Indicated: 83,mmHg
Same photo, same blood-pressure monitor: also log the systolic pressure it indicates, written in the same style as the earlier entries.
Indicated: 176,mmHg
